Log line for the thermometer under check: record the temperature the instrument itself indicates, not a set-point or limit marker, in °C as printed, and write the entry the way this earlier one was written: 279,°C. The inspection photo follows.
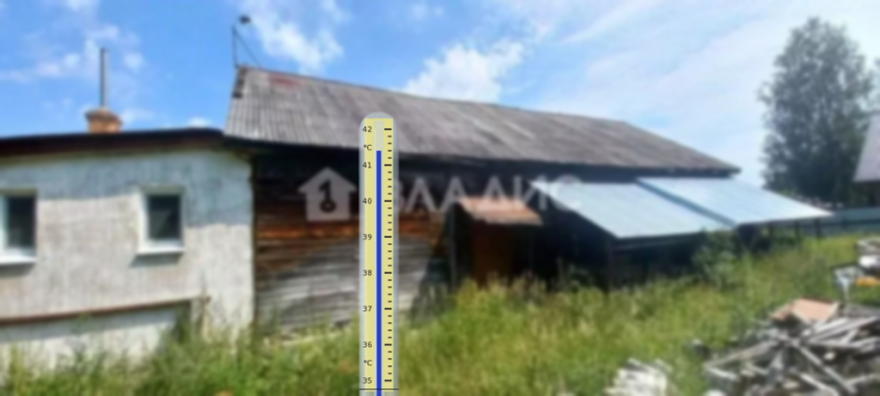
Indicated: 41.4,°C
